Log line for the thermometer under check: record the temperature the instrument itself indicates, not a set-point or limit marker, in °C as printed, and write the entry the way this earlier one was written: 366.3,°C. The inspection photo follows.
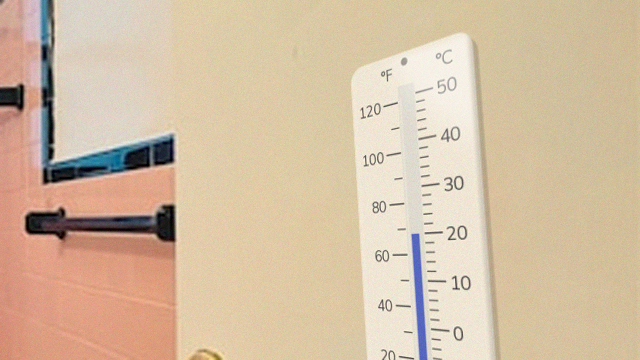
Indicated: 20,°C
